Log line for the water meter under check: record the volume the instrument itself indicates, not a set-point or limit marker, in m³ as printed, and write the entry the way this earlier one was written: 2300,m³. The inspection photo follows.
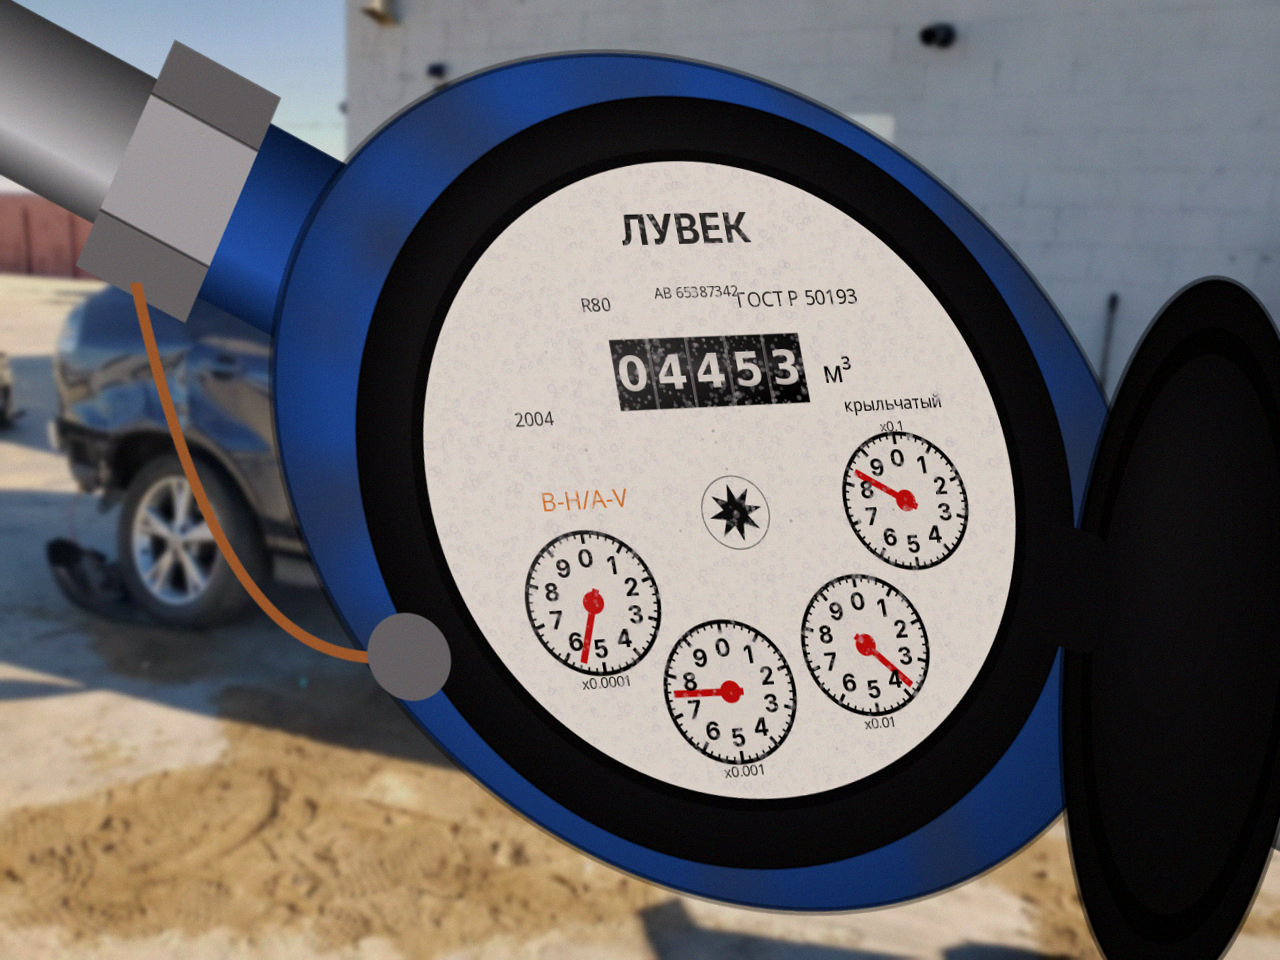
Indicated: 4453.8375,m³
